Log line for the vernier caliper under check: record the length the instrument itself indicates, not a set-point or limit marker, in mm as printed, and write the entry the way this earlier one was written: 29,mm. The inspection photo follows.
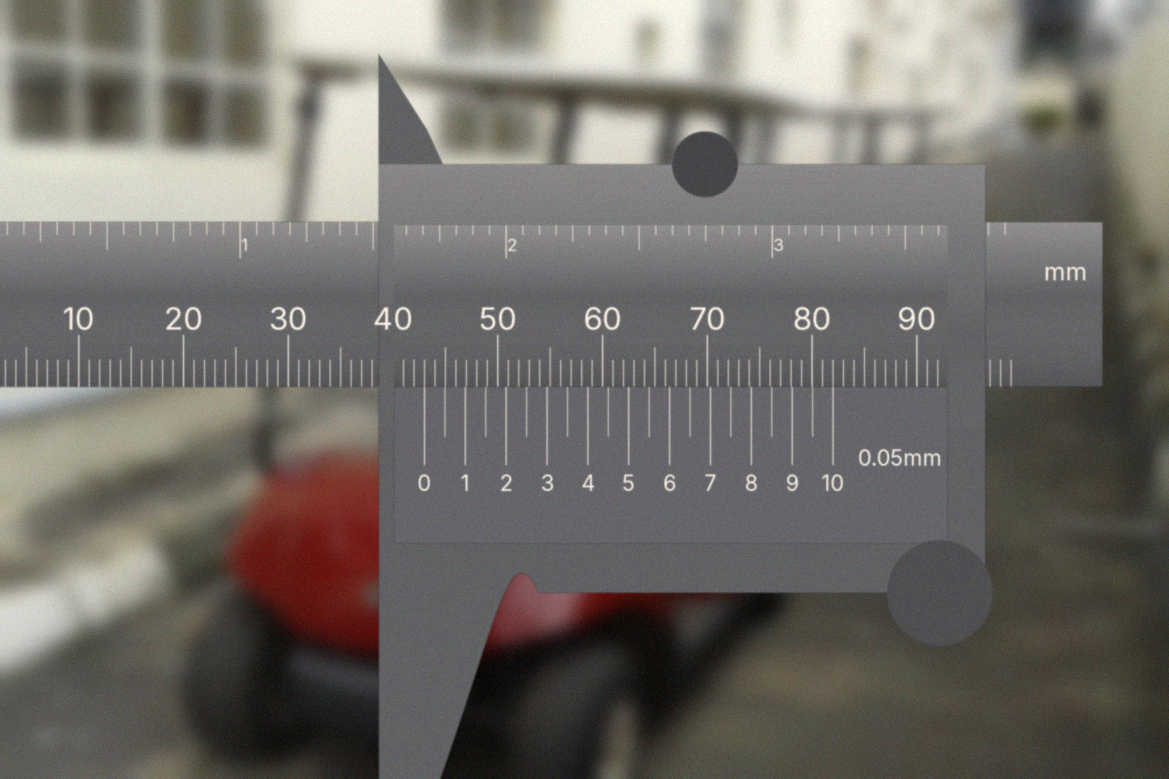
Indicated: 43.0,mm
